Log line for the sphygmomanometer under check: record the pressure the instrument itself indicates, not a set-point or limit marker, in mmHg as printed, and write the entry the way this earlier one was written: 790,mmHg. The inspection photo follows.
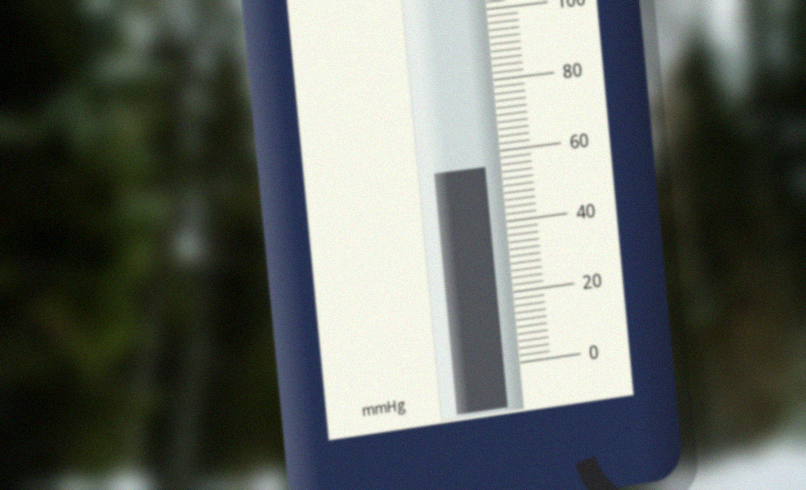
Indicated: 56,mmHg
